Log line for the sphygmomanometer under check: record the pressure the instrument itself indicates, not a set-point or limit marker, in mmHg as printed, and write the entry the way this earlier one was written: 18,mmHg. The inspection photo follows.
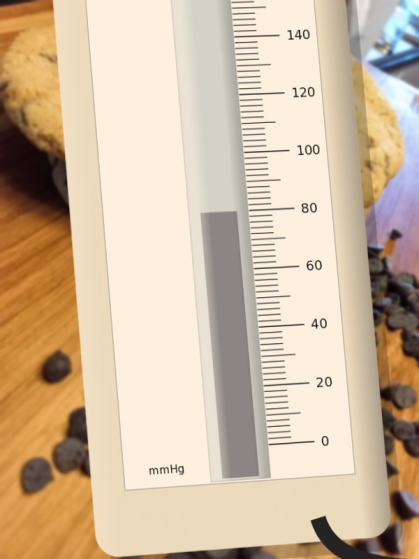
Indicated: 80,mmHg
